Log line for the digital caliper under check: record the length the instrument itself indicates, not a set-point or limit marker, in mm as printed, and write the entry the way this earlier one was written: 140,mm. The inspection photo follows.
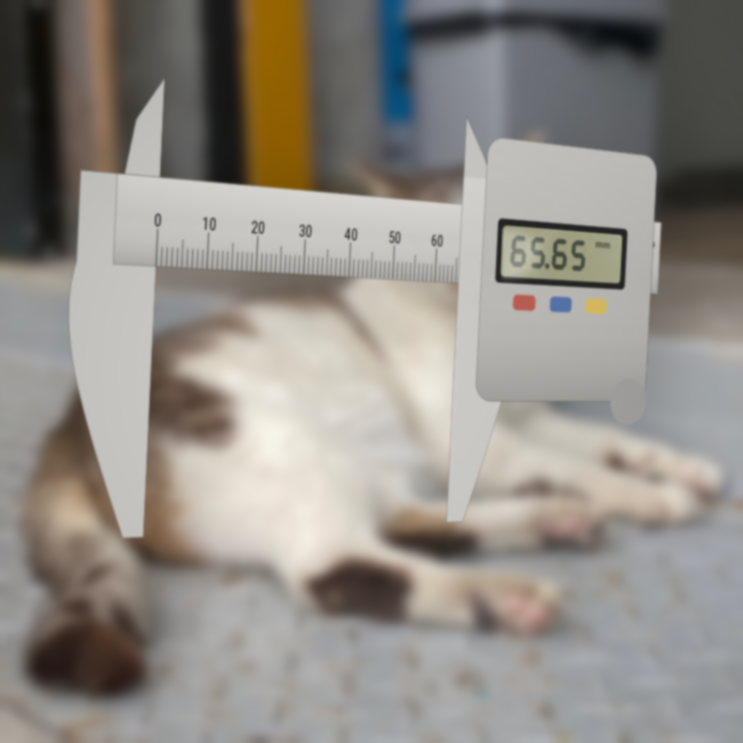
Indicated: 65.65,mm
